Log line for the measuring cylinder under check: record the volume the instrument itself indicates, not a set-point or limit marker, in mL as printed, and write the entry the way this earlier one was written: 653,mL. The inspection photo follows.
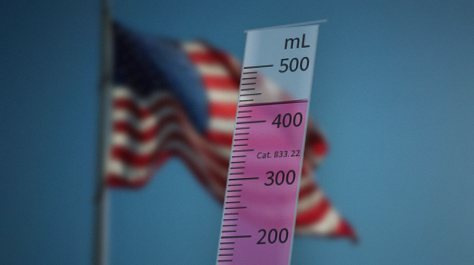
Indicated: 430,mL
